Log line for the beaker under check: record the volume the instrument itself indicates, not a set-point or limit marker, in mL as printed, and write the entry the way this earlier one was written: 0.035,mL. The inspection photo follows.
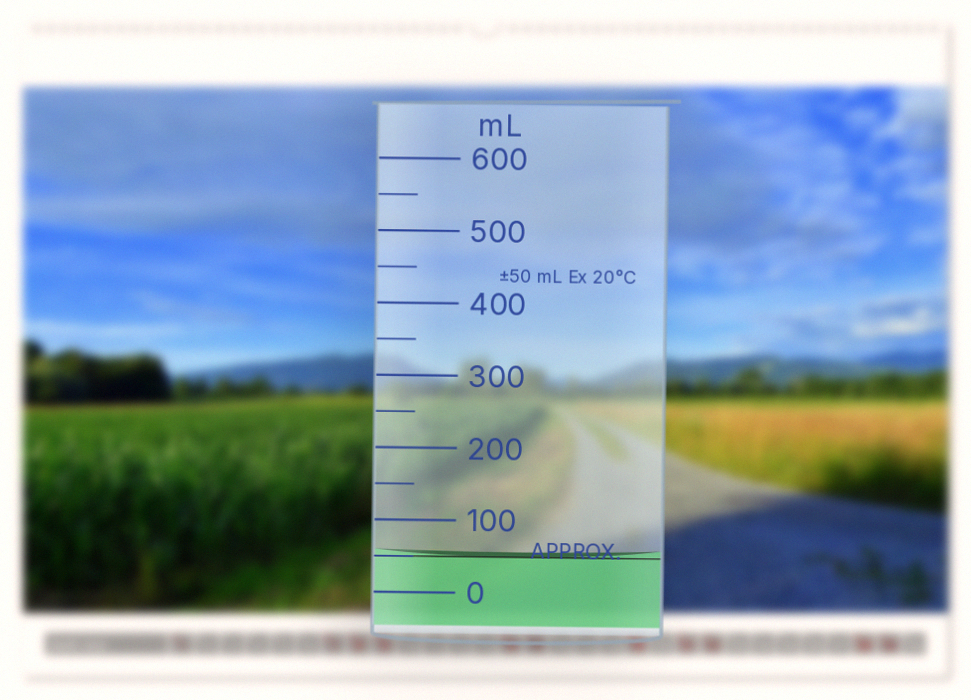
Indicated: 50,mL
